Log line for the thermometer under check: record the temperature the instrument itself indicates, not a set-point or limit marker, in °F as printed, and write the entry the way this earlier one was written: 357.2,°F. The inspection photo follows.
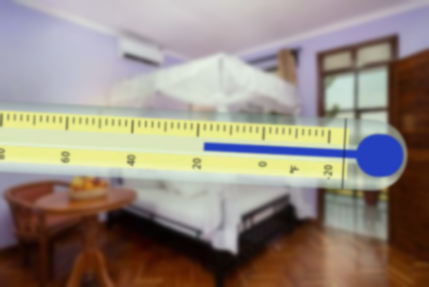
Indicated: 18,°F
